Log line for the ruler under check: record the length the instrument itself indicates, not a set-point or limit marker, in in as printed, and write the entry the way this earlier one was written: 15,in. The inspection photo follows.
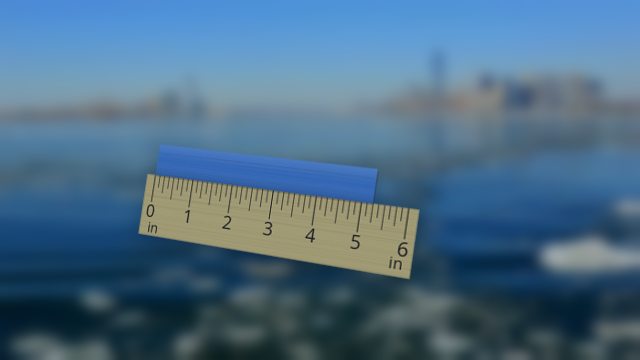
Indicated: 5.25,in
